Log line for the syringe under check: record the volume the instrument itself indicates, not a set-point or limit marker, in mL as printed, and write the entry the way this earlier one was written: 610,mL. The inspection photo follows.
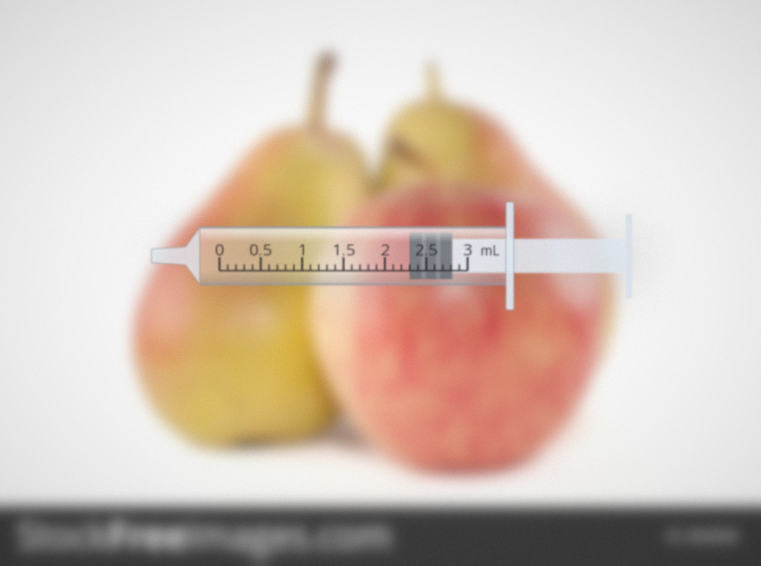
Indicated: 2.3,mL
